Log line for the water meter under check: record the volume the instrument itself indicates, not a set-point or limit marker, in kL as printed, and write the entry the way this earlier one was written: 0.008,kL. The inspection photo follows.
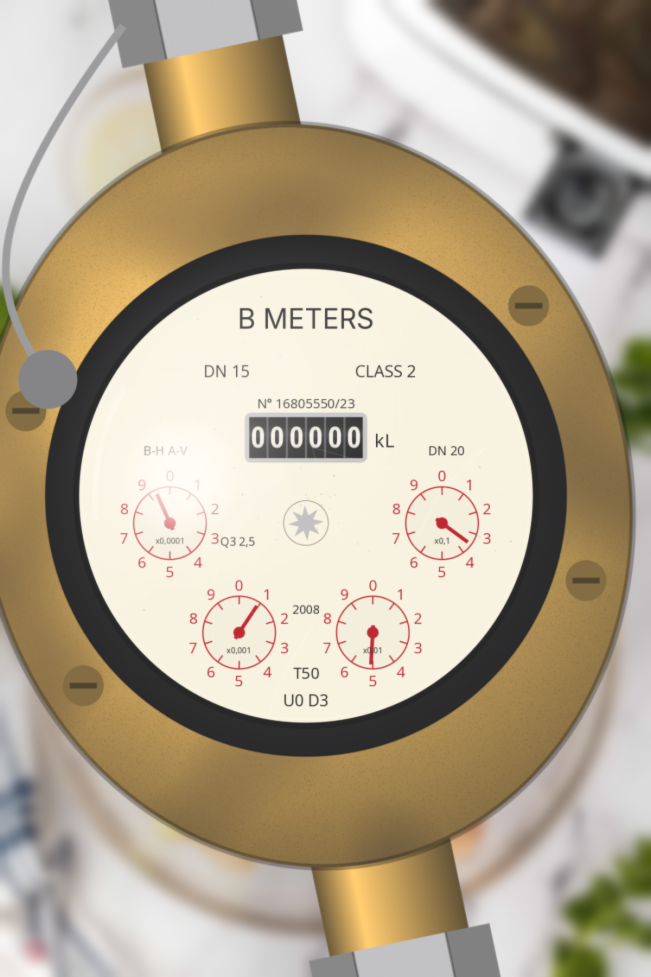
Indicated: 0.3509,kL
